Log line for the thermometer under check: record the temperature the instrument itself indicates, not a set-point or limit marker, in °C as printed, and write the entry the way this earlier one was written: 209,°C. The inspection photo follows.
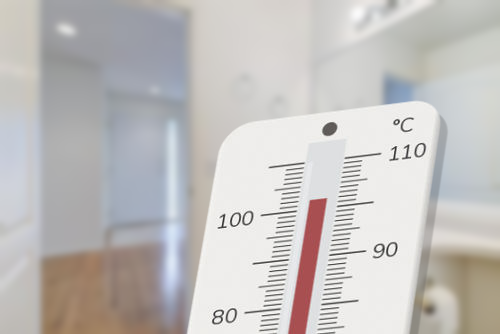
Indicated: 102,°C
